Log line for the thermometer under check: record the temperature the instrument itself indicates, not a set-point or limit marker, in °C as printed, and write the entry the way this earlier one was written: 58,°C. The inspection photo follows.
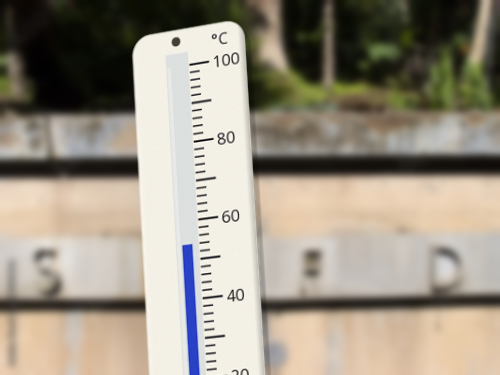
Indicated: 54,°C
